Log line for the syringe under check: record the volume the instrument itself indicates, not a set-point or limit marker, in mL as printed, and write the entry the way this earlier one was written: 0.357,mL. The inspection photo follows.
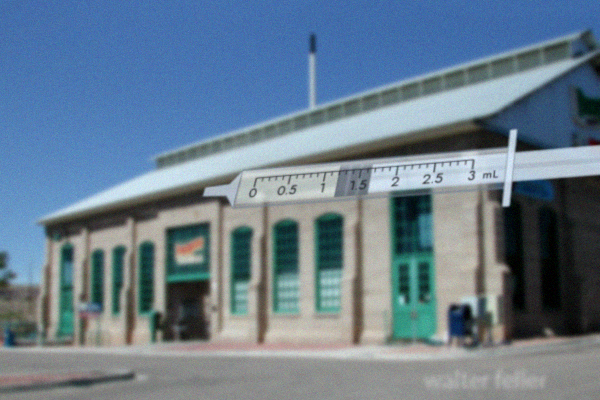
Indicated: 1.2,mL
